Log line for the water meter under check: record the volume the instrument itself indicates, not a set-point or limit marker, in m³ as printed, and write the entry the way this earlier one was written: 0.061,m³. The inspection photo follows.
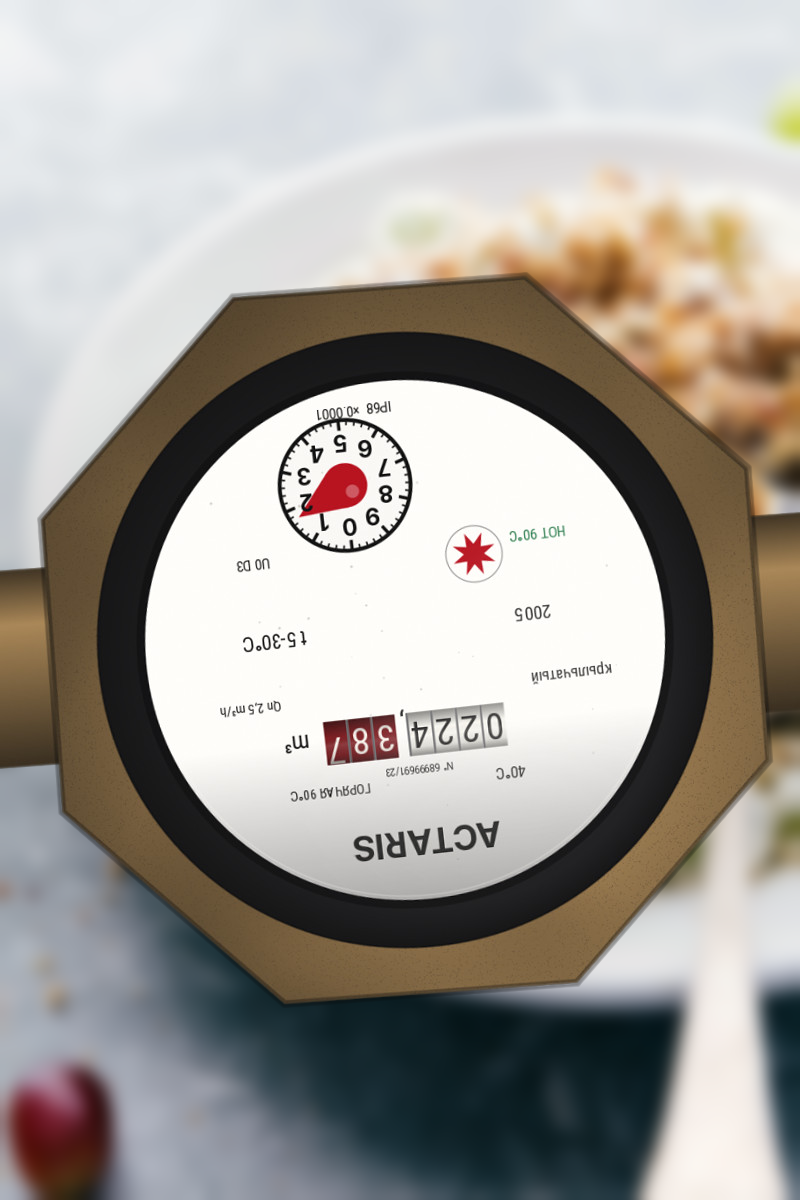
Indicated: 224.3871,m³
